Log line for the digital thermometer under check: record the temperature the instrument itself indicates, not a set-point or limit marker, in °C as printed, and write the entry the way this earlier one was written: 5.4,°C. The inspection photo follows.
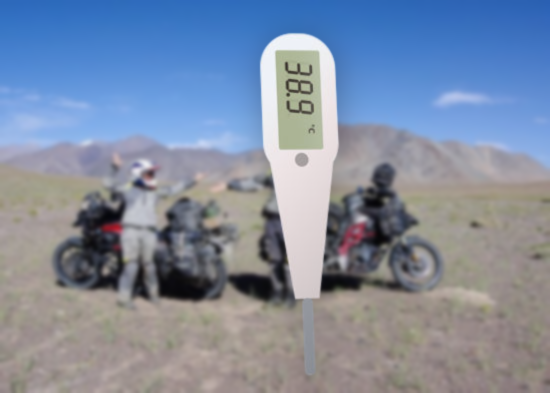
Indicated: 38.9,°C
